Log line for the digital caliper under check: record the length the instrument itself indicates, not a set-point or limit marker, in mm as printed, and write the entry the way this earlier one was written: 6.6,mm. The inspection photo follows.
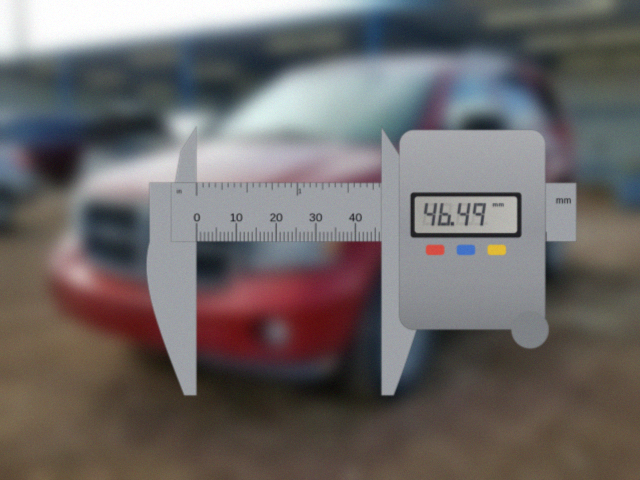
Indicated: 46.49,mm
